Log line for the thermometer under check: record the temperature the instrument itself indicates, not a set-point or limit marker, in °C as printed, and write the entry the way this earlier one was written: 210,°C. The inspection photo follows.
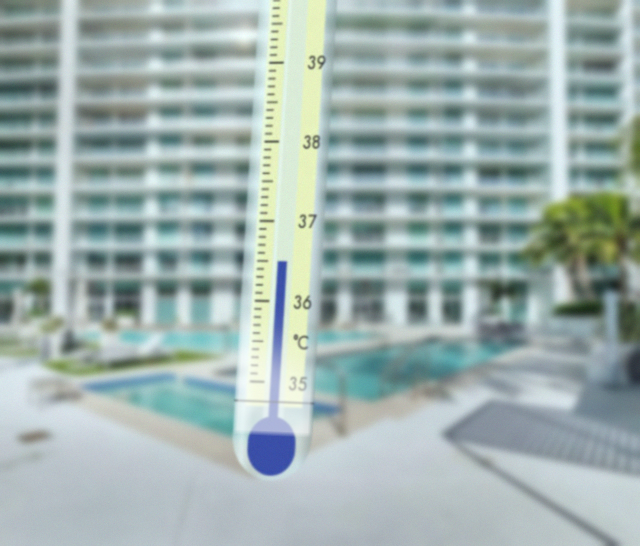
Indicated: 36.5,°C
